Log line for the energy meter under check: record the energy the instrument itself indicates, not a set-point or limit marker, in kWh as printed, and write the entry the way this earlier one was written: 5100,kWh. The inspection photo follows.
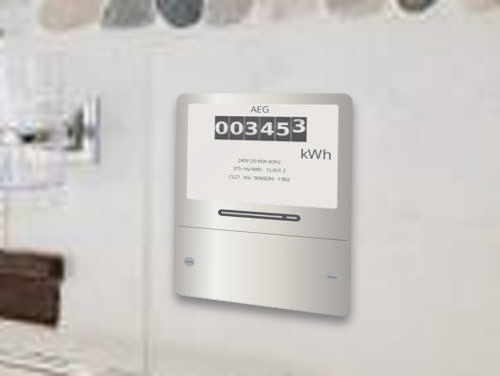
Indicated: 3453,kWh
